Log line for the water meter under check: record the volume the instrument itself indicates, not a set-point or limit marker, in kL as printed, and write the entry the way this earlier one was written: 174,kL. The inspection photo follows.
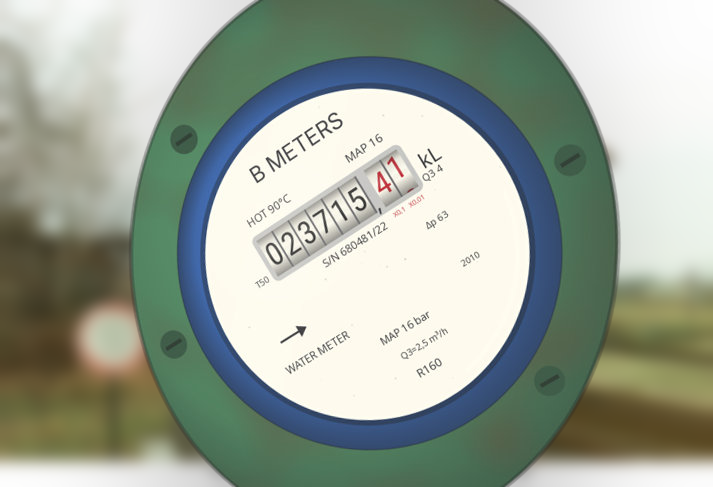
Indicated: 23715.41,kL
